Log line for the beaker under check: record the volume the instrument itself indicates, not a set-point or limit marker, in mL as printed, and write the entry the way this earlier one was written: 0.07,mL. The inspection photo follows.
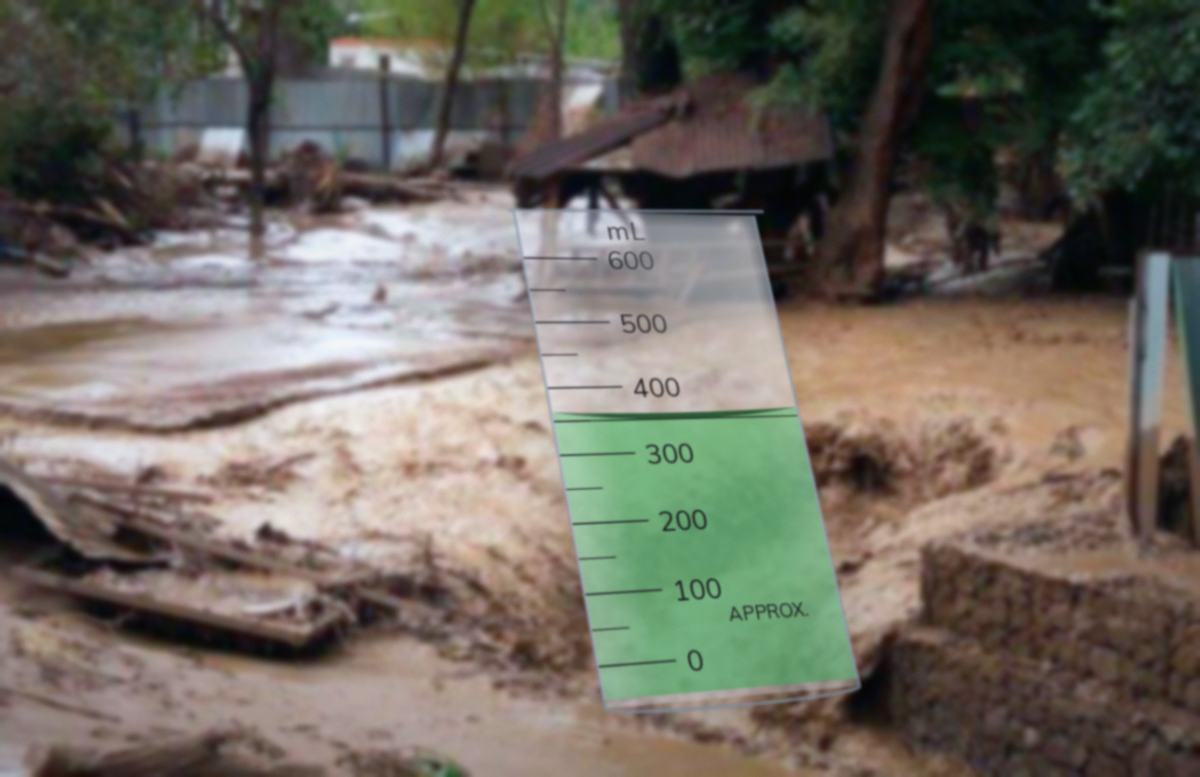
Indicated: 350,mL
